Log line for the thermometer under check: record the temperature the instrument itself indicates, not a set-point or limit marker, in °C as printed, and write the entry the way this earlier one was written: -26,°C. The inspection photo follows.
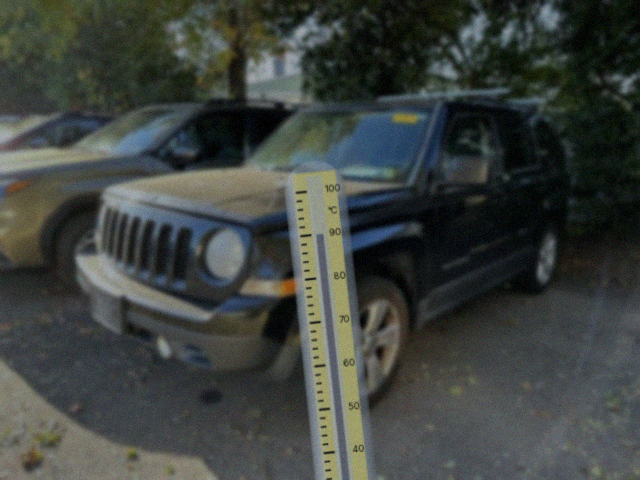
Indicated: 90,°C
